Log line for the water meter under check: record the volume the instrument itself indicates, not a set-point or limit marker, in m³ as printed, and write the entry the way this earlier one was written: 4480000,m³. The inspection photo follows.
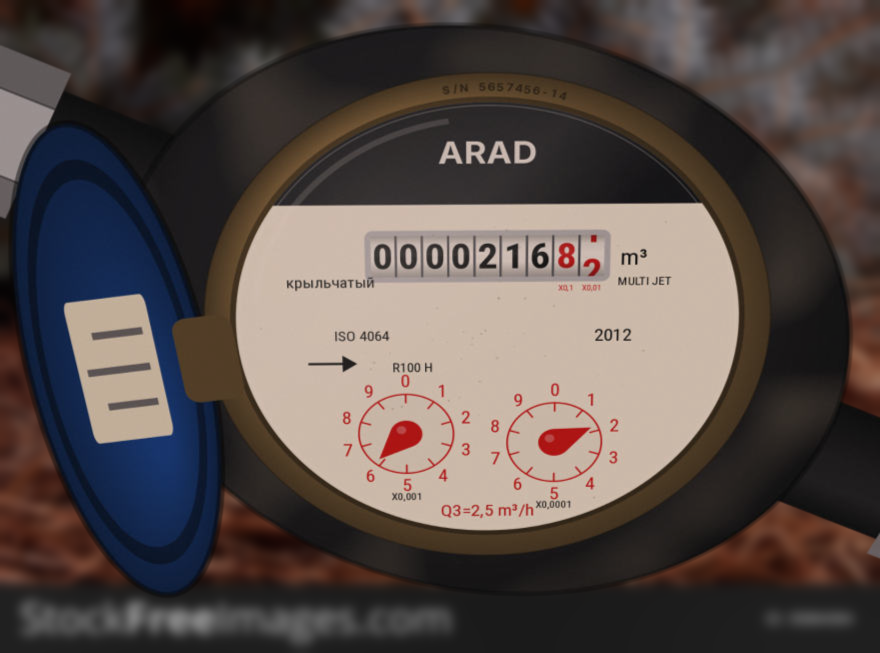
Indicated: 216.8161,m³
